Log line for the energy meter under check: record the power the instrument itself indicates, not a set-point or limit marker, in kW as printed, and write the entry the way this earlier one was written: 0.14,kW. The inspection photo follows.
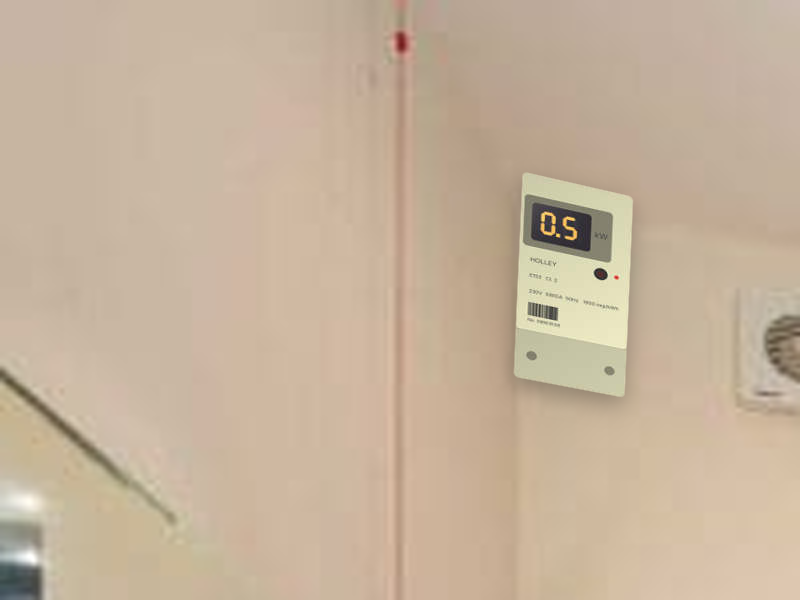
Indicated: 0.5,kW
